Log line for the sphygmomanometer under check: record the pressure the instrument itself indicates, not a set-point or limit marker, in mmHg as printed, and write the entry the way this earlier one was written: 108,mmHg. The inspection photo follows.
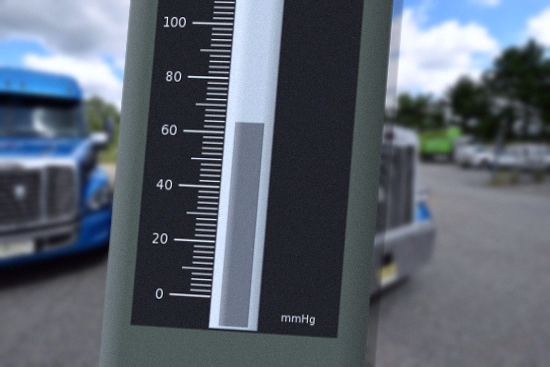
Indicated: 64,mmHg
